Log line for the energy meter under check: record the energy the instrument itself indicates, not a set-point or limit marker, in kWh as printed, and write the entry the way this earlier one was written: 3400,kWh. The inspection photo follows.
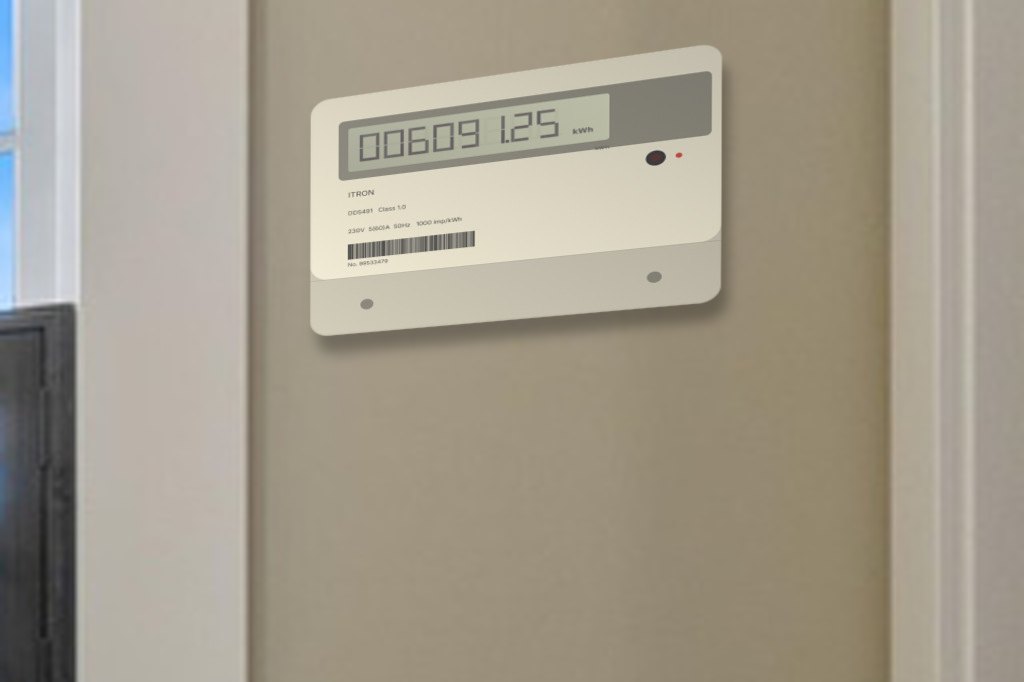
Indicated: 6091.25,kWh
